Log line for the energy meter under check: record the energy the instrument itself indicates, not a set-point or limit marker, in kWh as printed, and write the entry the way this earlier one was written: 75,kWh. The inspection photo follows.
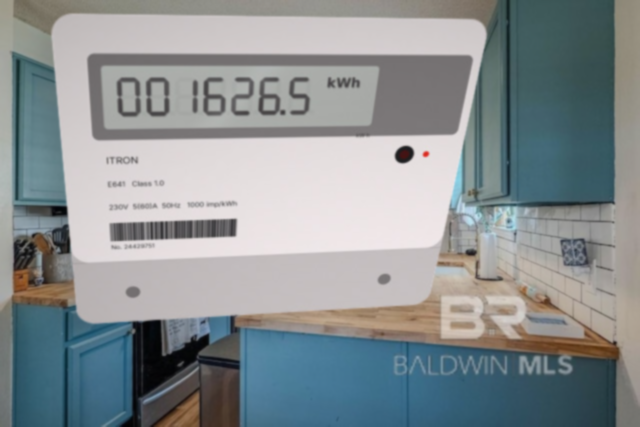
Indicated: 1626.5,kWh
